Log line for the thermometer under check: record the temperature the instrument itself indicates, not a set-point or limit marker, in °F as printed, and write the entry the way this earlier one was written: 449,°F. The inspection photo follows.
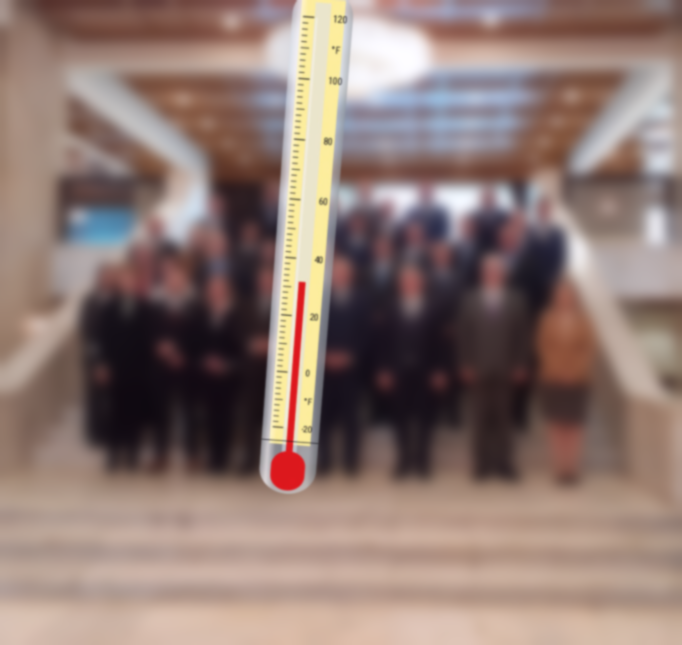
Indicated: 32,°F
